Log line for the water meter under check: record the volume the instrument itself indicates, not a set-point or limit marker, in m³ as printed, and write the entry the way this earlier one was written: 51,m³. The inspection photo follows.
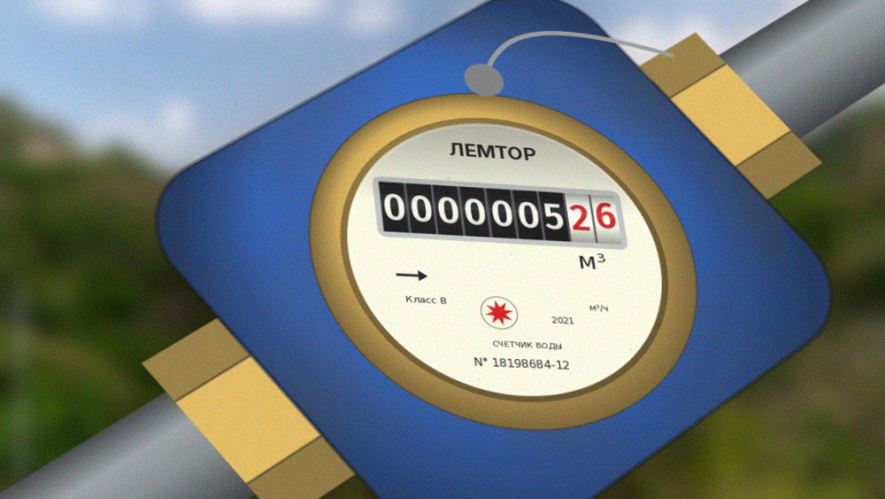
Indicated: 5.26,m³
